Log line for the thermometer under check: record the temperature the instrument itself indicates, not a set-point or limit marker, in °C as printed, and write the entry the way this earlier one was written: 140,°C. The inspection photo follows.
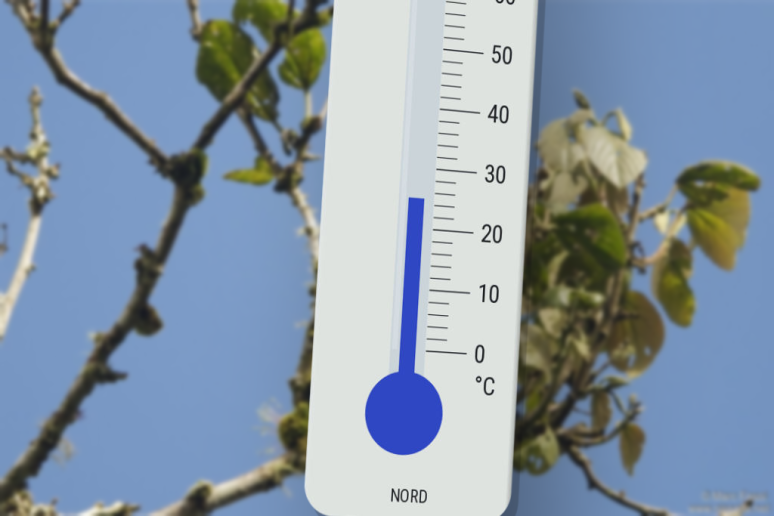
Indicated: 25,°C
